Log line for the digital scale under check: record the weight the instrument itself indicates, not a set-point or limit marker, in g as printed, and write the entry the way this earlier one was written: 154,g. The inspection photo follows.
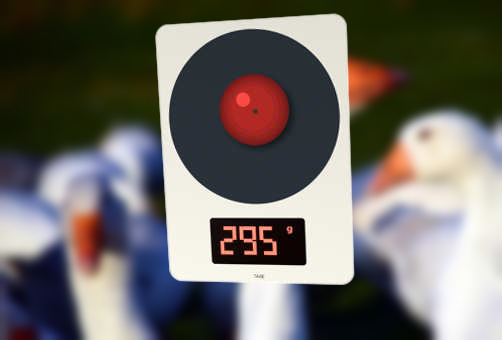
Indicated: 295,g
